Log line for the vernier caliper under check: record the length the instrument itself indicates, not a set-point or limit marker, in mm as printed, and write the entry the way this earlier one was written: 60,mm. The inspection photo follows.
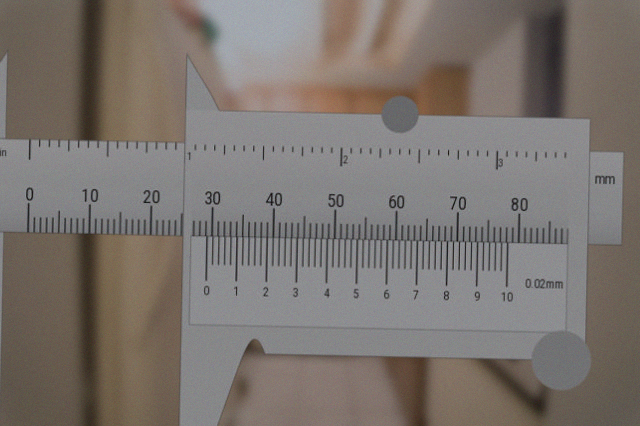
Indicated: 29.2,mm
